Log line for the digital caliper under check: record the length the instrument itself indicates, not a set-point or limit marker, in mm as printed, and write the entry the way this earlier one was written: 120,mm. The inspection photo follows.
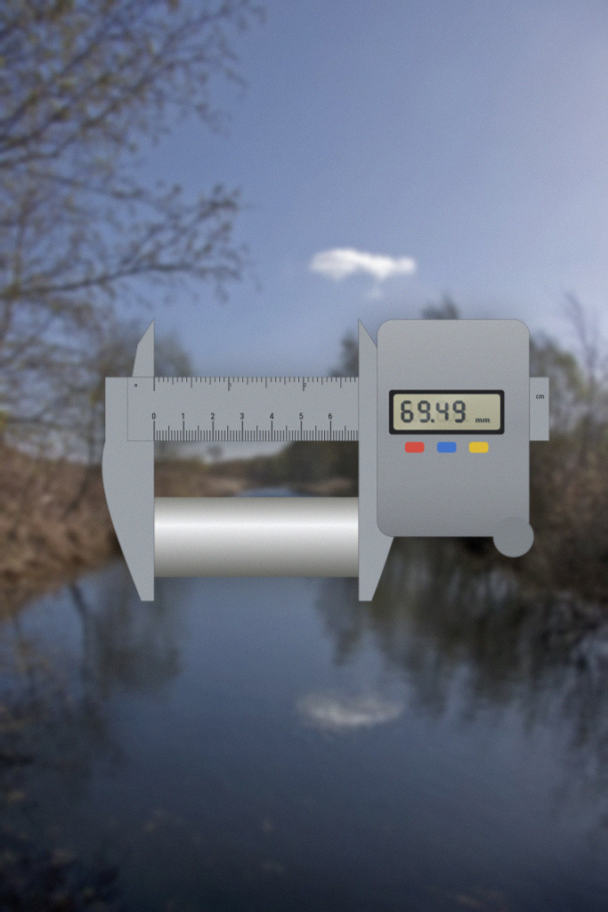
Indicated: 69.49,mm
